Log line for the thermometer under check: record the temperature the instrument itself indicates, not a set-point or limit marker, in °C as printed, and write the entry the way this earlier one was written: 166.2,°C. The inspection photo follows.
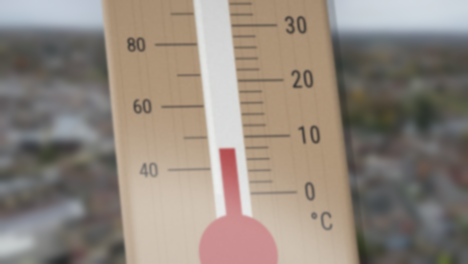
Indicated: 8,°C
